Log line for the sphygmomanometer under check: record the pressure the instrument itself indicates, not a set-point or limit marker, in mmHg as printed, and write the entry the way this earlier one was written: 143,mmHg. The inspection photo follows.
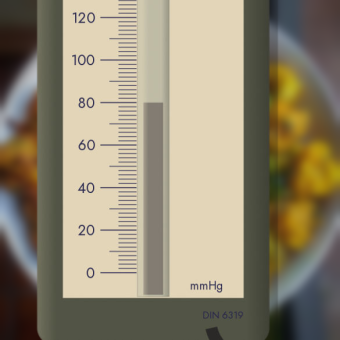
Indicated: 80,mmHg
